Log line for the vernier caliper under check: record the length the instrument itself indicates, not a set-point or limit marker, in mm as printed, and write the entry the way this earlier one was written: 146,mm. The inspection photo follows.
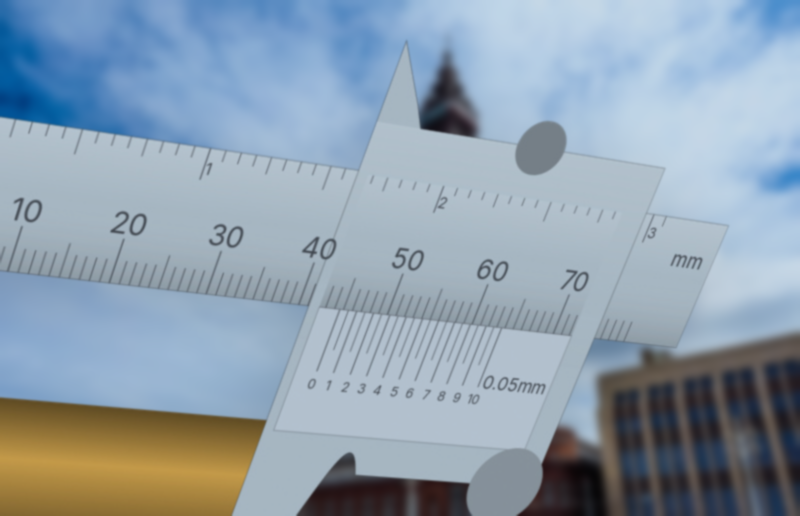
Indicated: 44.6,mm
